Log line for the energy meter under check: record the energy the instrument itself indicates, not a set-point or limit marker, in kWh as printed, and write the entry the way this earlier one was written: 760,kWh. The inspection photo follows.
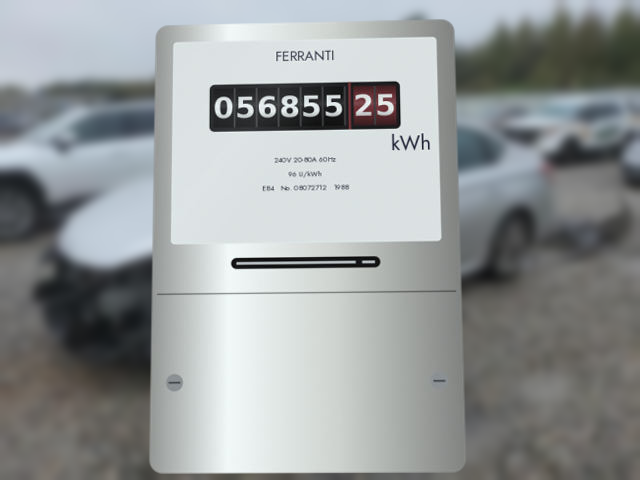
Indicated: 56855.25,kWh
